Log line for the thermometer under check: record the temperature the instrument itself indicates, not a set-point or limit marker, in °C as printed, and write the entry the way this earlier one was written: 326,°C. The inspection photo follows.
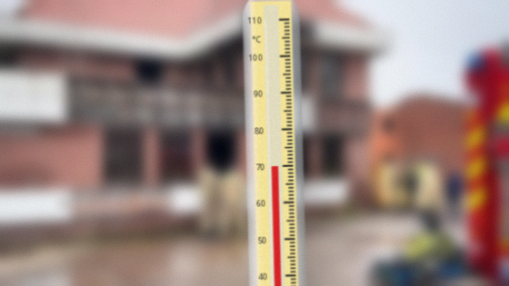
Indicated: 70,°C
